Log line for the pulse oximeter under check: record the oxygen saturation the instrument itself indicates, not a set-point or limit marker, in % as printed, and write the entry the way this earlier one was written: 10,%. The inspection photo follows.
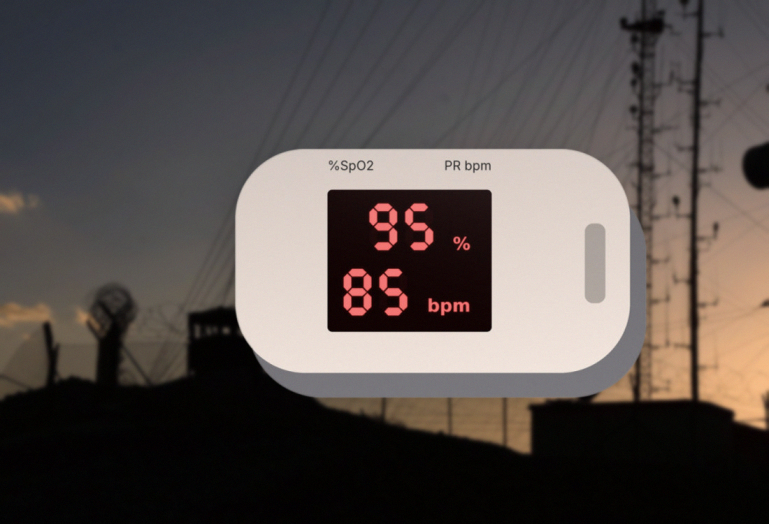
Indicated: 95,%
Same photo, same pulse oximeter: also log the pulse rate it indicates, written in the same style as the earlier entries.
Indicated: 85,bpm
